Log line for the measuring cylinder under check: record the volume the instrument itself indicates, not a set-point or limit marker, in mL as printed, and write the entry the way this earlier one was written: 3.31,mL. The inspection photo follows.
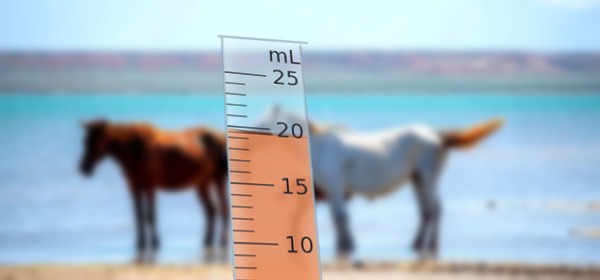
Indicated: 19.5,mL
